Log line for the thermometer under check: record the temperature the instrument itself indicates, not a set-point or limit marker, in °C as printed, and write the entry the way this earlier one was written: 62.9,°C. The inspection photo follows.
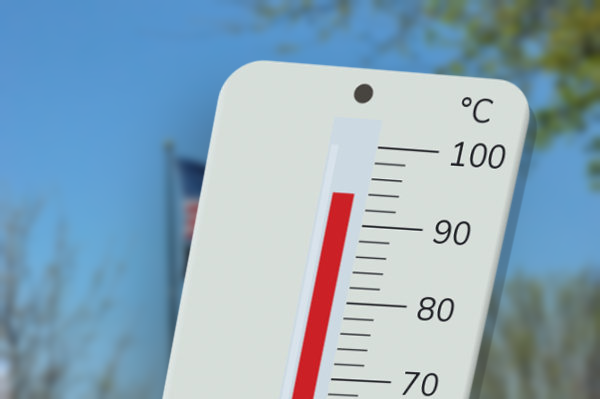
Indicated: 94,°C
